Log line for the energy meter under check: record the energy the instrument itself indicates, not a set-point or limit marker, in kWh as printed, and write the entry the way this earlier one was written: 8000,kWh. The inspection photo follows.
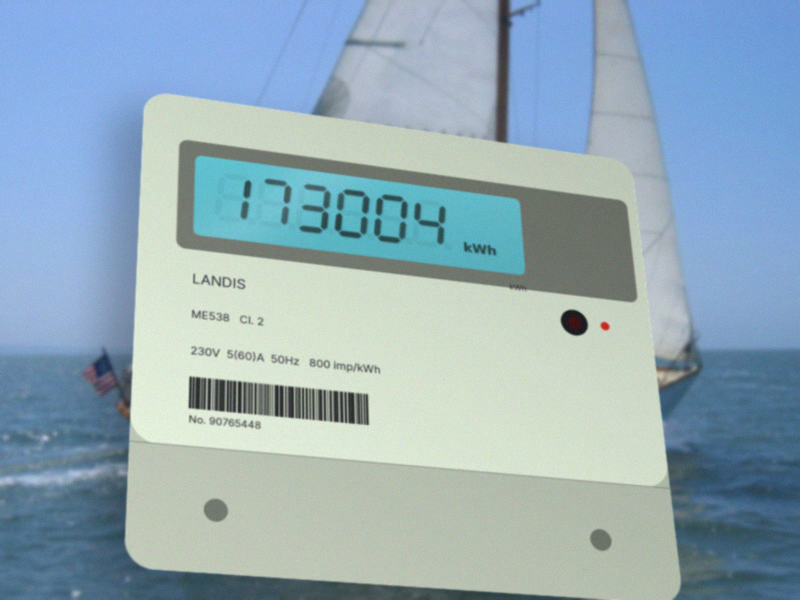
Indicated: 173004,kWh
